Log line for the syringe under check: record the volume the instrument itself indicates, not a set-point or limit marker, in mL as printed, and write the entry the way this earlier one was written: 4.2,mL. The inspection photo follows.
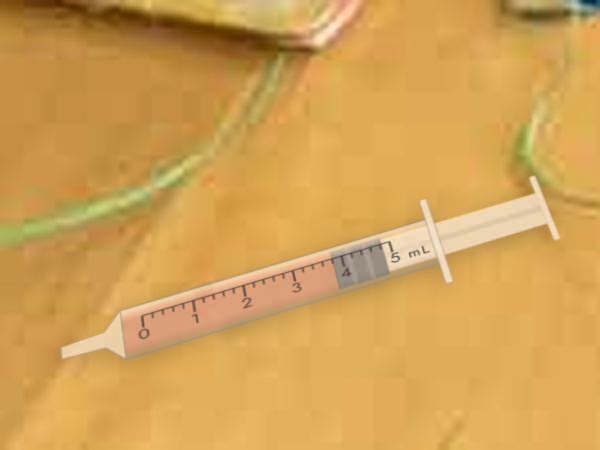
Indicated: 3.8,mL
